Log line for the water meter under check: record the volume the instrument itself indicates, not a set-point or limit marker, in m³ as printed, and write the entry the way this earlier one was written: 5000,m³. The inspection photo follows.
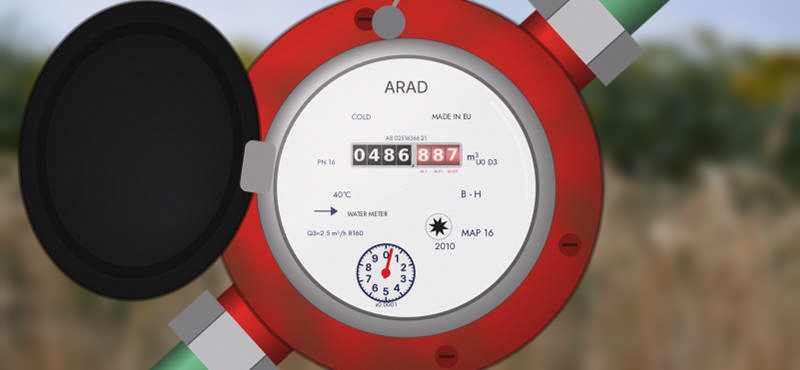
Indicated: 486.8870,m³
